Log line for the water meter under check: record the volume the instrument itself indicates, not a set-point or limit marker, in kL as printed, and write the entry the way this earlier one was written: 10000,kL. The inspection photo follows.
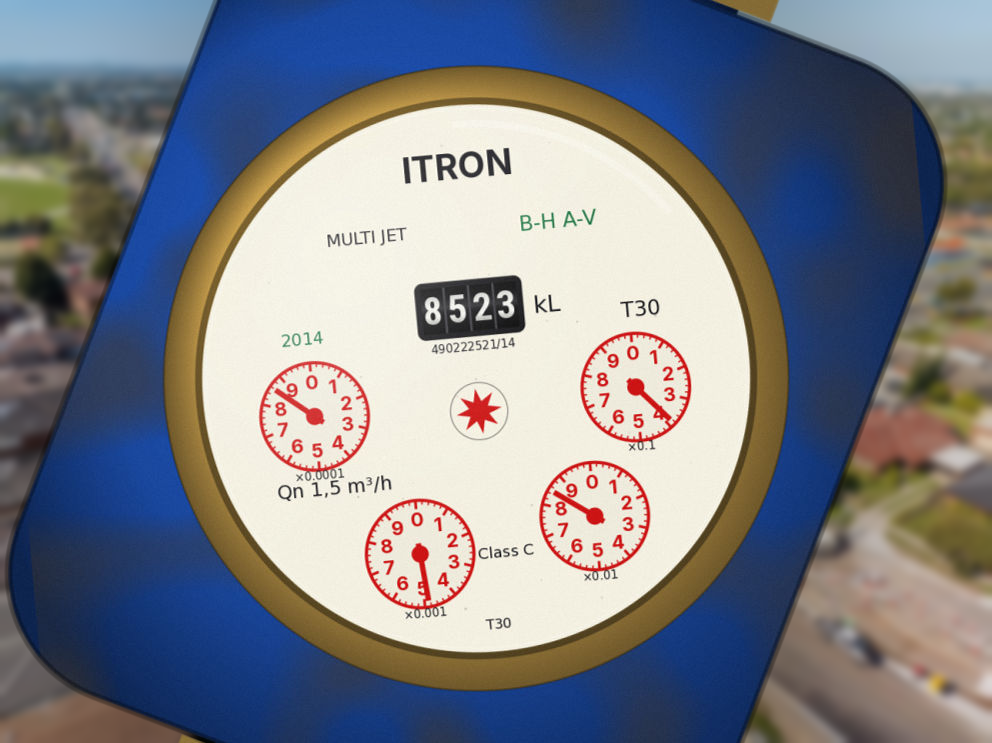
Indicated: 8523.3848,kL
